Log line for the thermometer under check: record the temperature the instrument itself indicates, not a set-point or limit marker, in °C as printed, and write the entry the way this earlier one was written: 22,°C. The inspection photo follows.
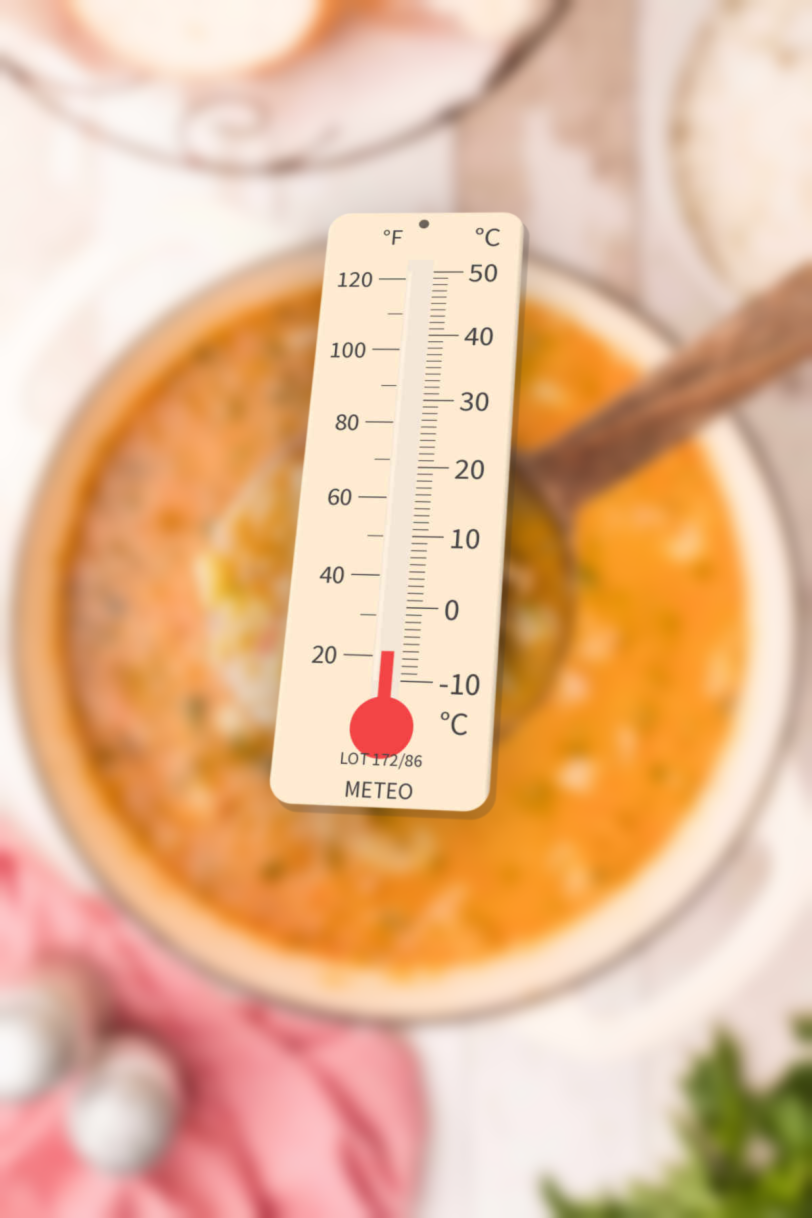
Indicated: -6,°C
